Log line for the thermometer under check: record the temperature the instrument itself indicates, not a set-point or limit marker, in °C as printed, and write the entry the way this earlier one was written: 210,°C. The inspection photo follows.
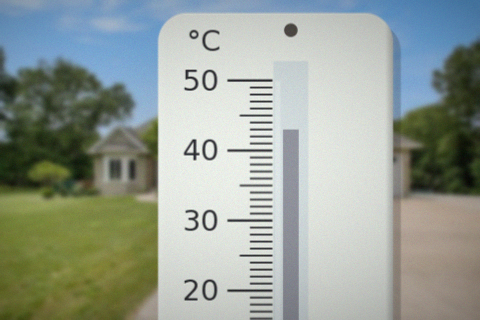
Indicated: 43,°C
